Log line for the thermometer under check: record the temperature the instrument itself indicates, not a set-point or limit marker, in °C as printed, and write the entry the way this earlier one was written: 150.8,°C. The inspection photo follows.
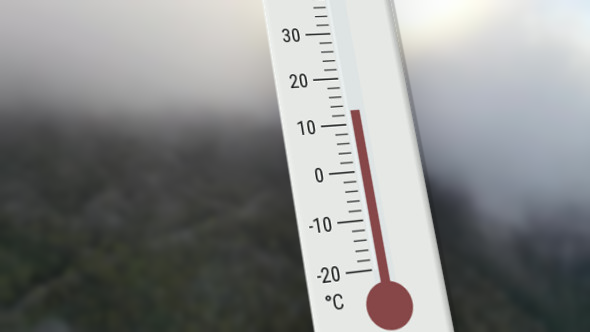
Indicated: 13,°C
